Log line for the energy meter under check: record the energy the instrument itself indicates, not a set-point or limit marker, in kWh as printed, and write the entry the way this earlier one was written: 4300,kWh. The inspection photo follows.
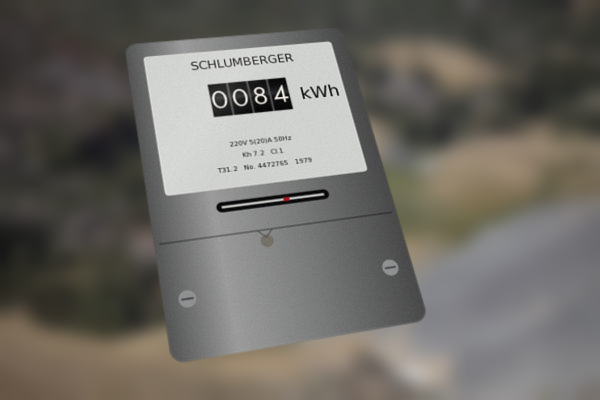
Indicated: 84,kWh
